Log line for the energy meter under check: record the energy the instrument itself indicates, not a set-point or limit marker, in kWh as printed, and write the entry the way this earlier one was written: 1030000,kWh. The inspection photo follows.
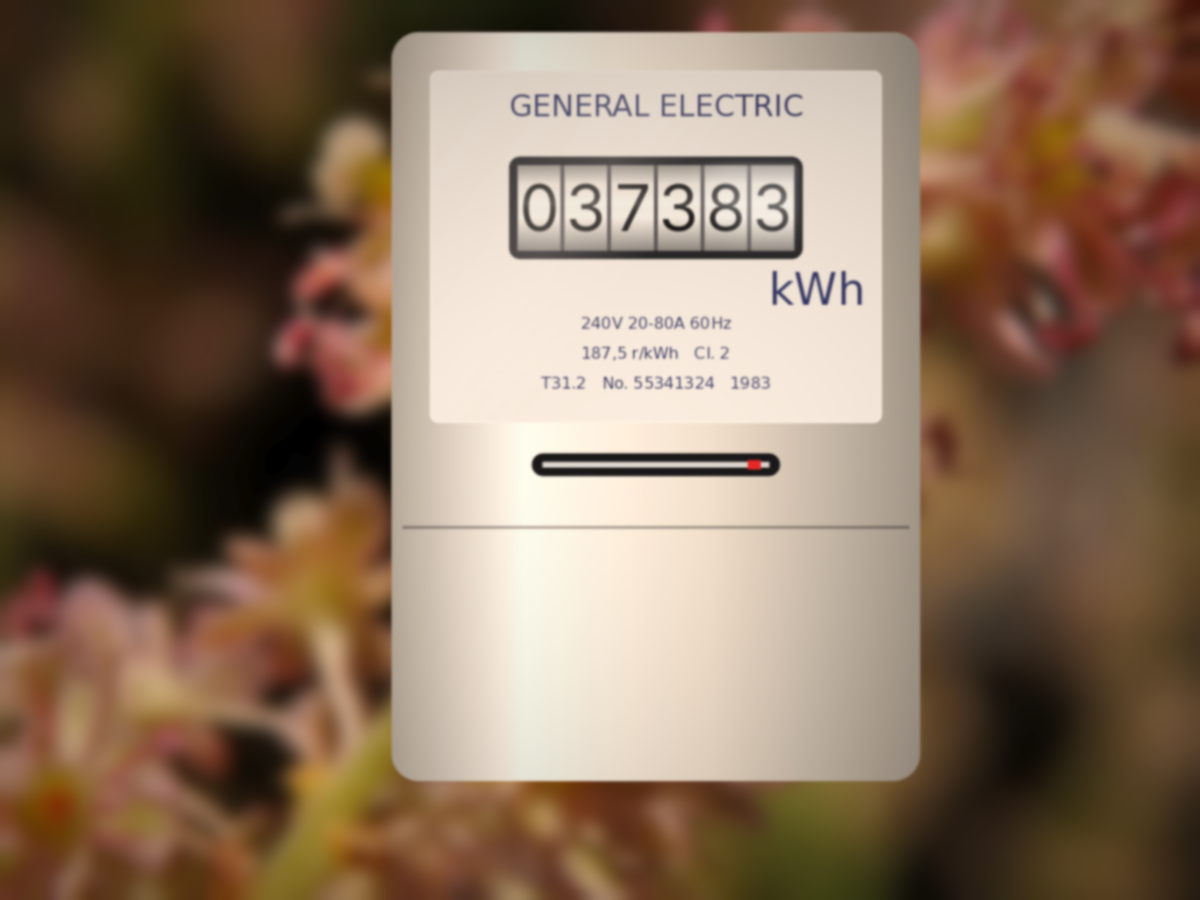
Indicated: 37383,kWh
